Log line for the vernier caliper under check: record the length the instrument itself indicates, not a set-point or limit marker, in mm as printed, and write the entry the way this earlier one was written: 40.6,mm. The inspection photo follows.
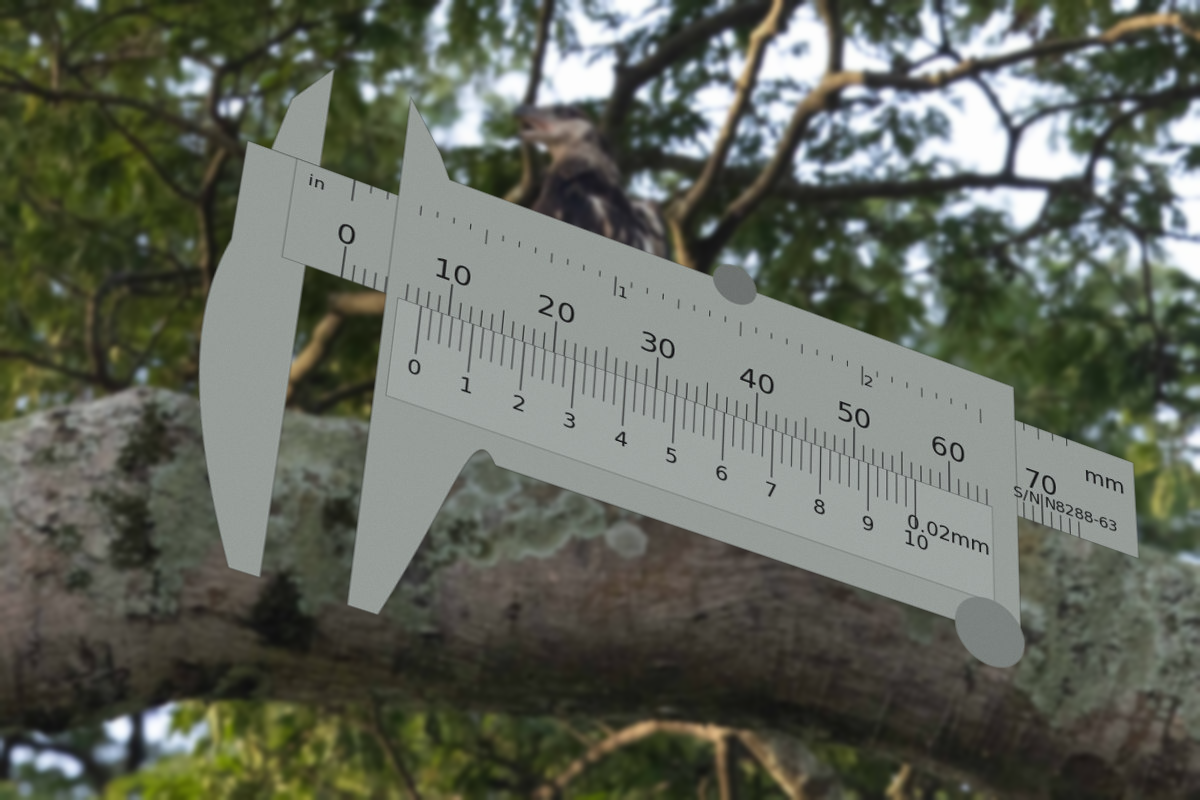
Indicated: 7.4,mm
